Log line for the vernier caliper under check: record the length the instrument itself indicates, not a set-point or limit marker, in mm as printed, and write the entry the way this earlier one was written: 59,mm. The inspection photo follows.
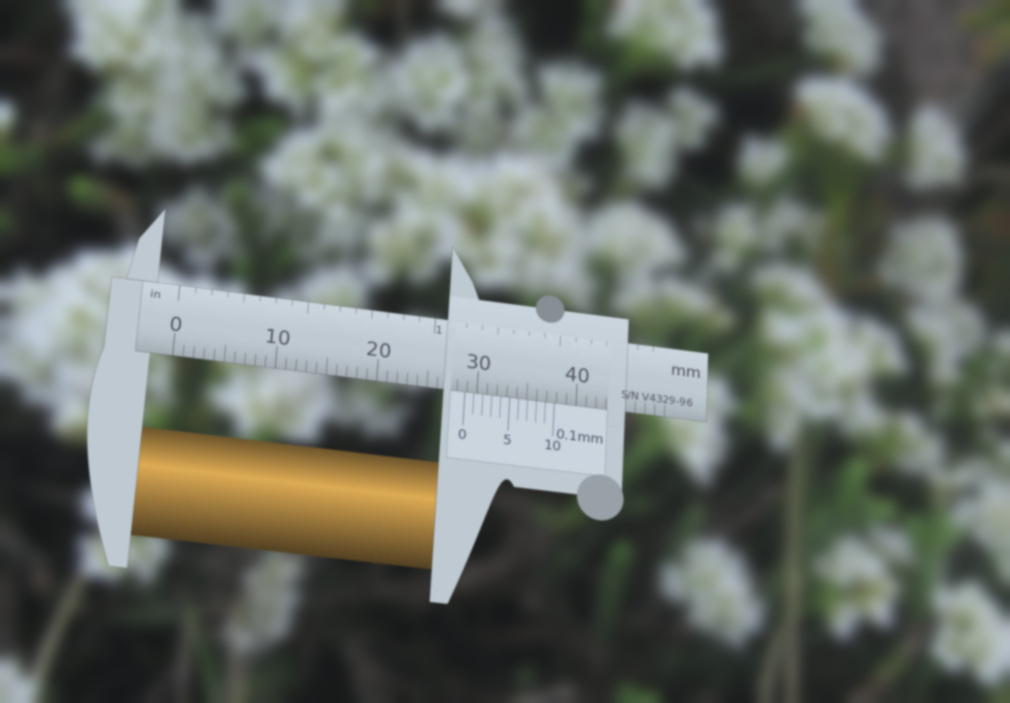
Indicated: 28.8,mm
